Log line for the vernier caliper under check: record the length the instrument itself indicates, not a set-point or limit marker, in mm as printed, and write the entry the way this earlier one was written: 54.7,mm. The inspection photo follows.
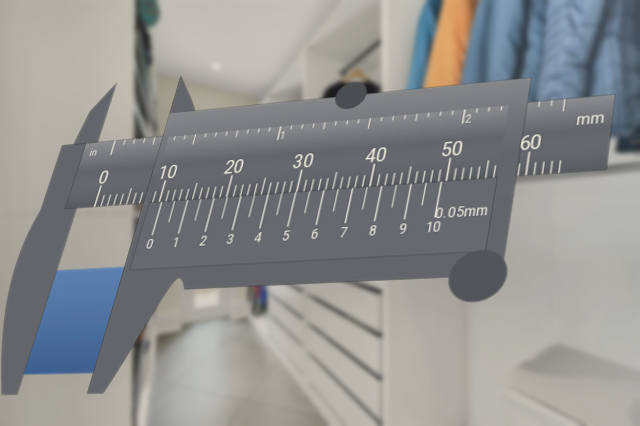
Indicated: 10.4,mm
